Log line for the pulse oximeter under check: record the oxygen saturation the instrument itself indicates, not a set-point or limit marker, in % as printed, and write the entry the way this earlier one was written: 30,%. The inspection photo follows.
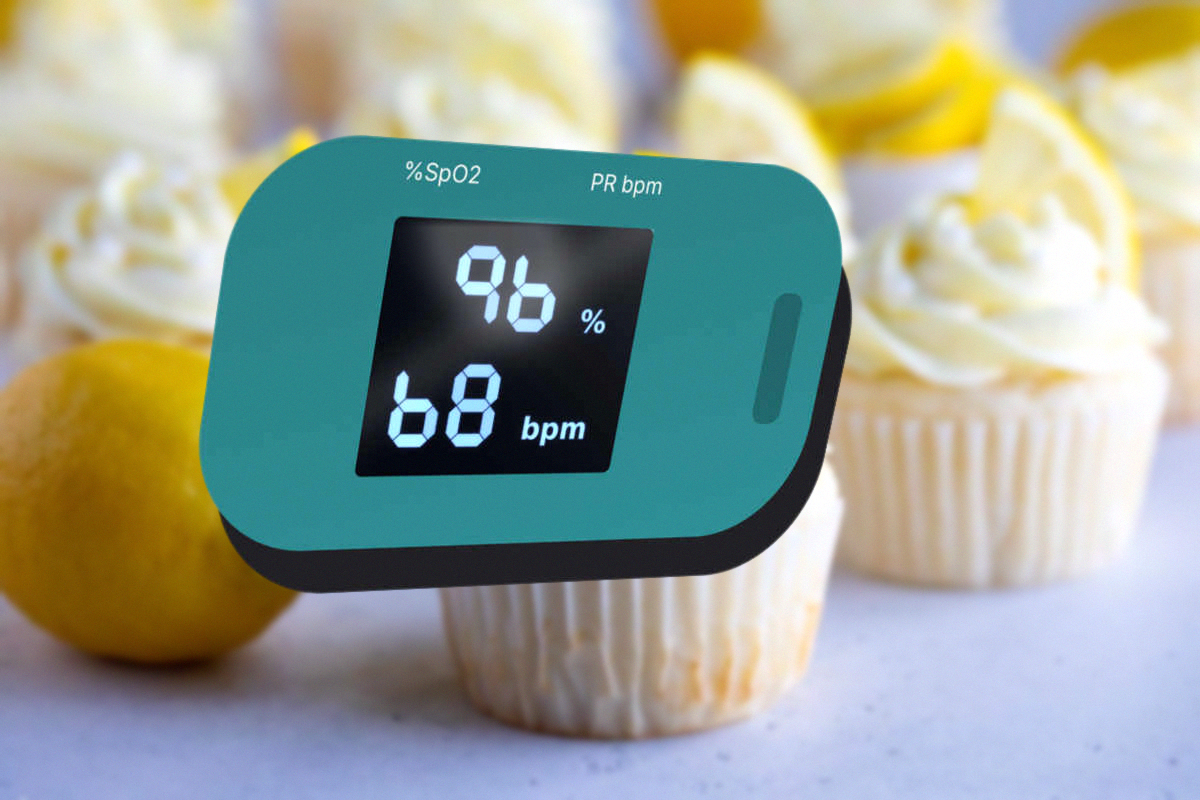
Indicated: 96,%
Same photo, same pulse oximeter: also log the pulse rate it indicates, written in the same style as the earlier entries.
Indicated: 68,bpm
